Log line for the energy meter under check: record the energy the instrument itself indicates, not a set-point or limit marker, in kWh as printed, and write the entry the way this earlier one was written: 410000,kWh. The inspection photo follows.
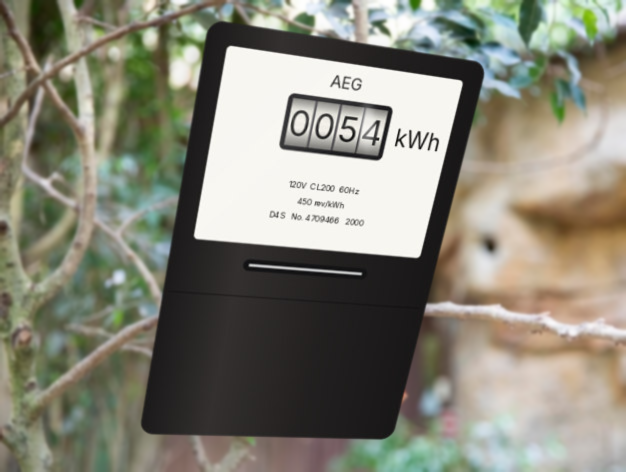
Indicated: 54,kWh
